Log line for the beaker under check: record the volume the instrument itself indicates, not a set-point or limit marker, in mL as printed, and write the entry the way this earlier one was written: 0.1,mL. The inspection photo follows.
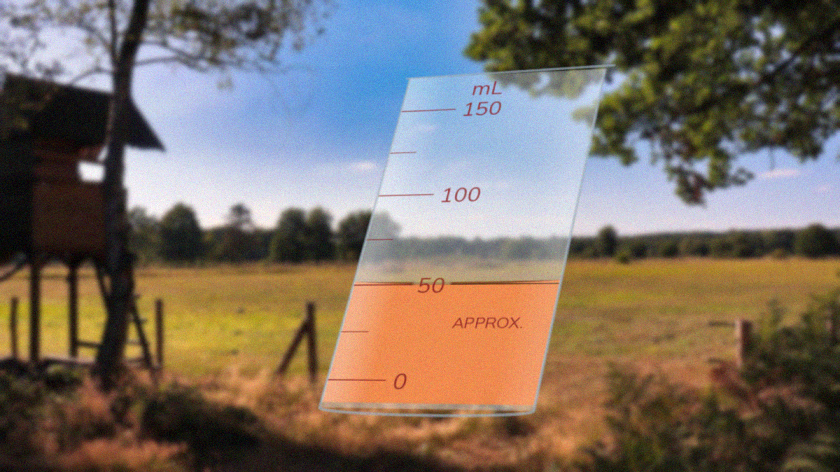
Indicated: 50,mL
